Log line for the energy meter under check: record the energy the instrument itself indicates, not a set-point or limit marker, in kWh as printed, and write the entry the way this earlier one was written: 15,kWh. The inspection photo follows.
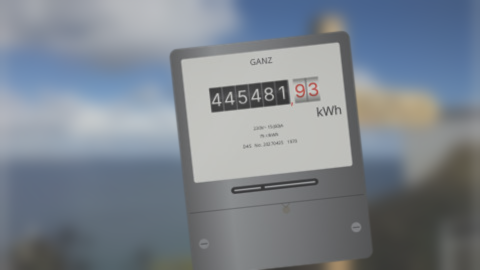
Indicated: 445481.93,kWh
